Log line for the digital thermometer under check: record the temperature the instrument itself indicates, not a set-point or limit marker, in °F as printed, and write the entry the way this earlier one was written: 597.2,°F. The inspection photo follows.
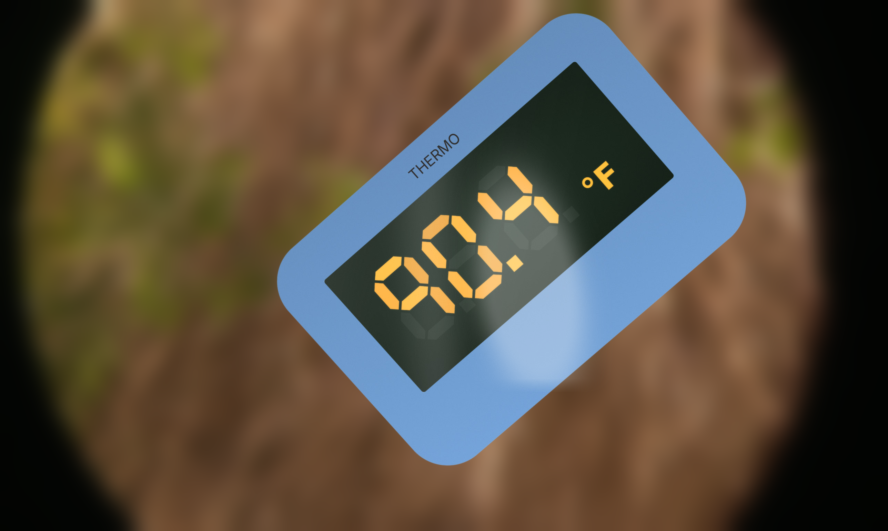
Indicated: 90.4,°F
